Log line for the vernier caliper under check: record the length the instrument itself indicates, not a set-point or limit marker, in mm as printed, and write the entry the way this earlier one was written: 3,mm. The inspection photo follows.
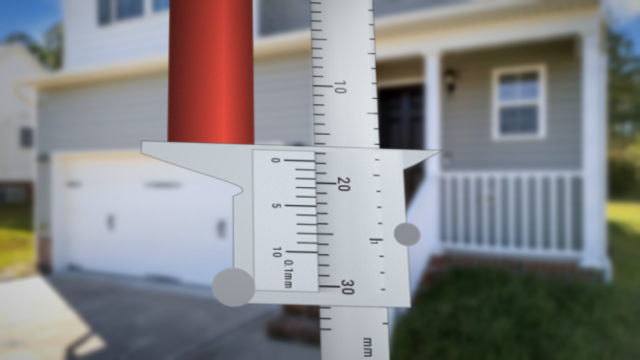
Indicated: 17.8,mm
